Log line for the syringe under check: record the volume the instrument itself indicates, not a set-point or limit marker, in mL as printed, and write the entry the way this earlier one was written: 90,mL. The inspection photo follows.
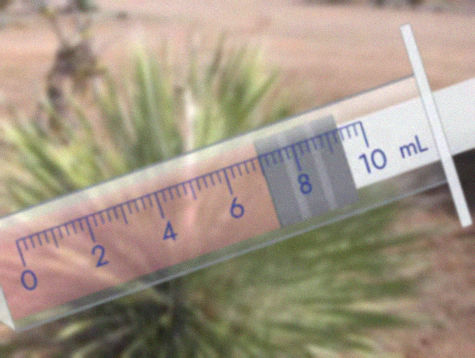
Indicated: 7,mL
